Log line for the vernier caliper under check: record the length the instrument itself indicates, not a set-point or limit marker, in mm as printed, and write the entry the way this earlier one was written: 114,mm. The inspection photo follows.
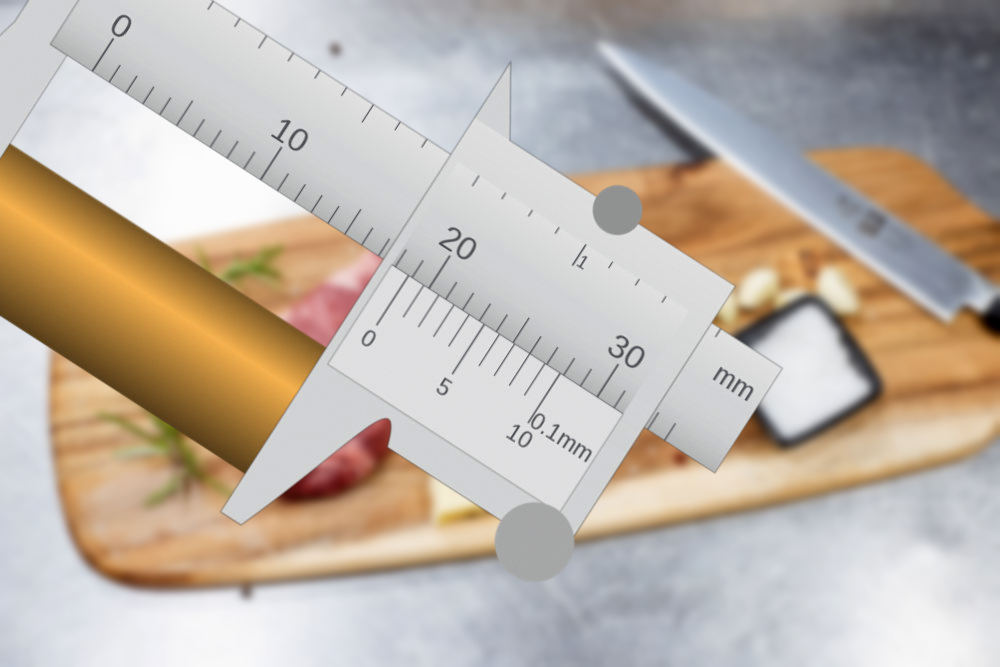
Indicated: 18.8,mm
